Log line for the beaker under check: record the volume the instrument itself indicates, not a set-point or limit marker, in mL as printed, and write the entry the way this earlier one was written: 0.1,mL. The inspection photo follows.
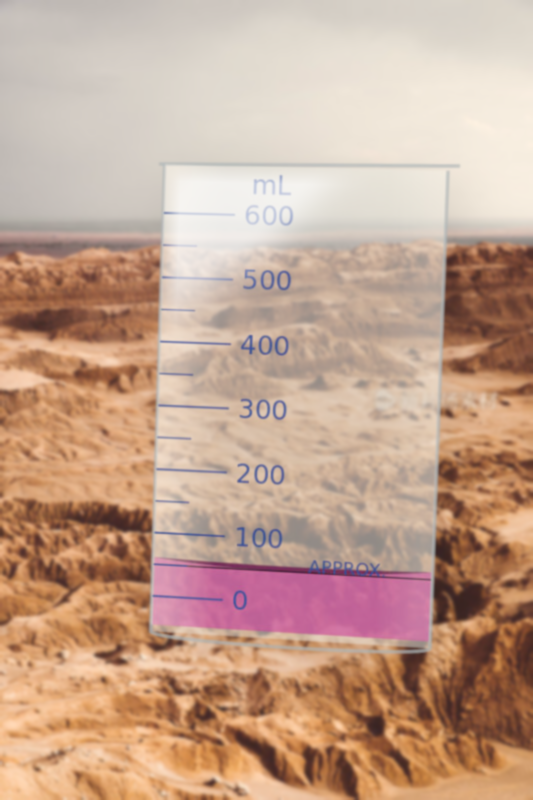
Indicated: 50,mL
